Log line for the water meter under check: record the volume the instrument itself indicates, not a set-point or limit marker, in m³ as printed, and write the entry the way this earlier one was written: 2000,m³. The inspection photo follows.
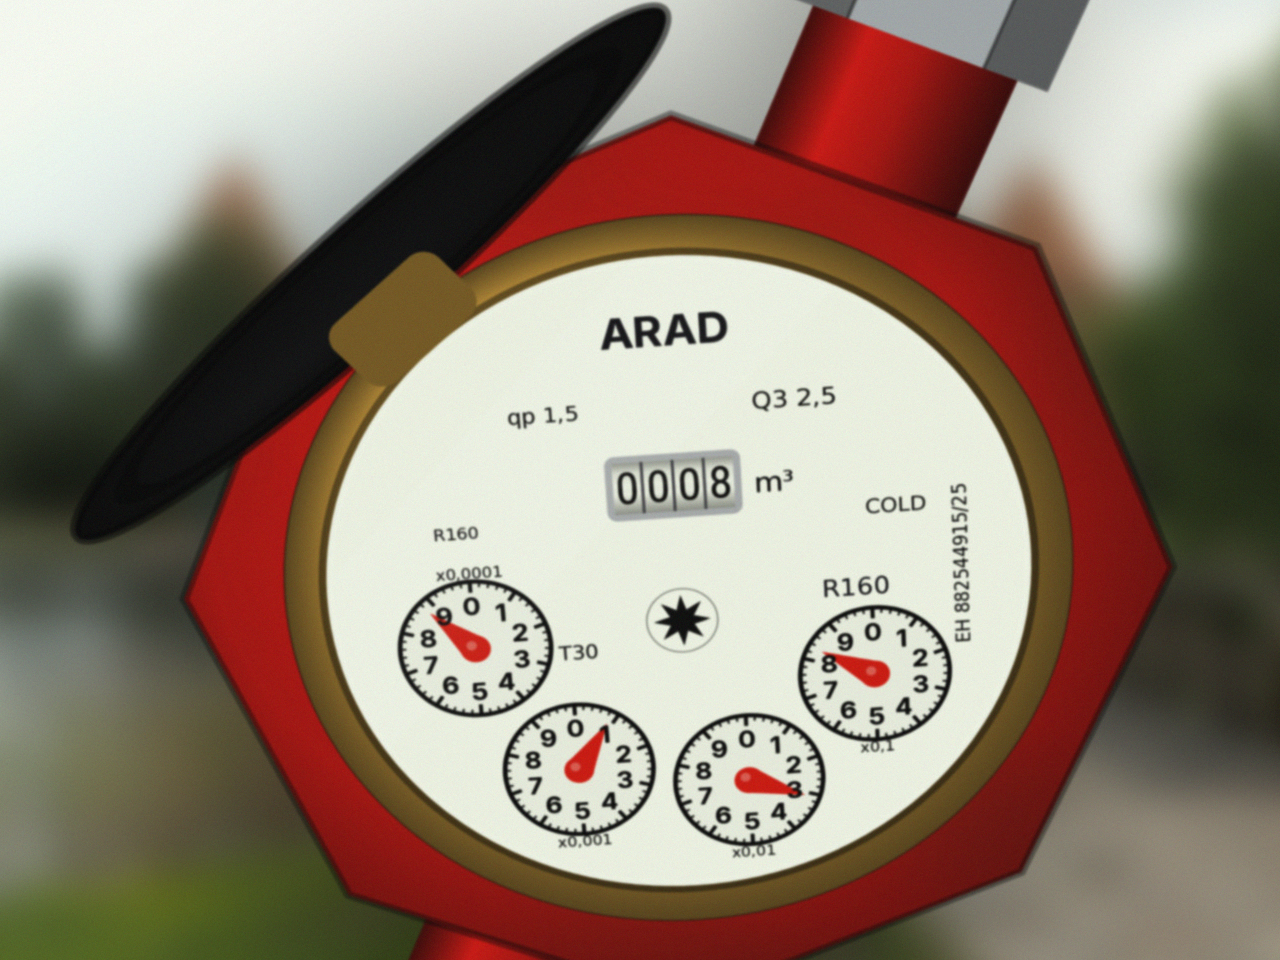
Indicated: 8.8308,m³
